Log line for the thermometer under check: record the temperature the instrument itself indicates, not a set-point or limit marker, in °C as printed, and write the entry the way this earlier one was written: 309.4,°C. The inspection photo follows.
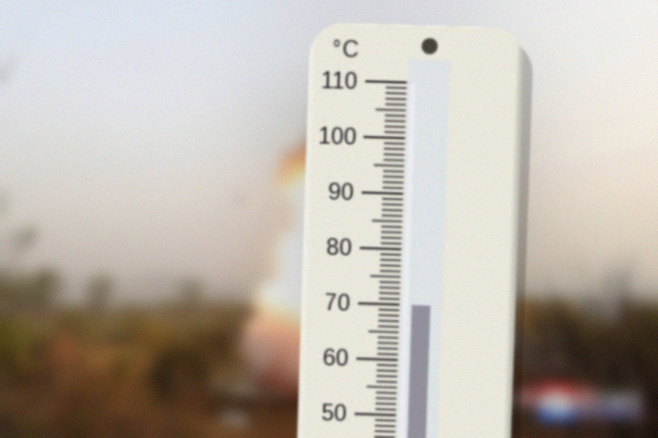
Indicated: 70,°C
